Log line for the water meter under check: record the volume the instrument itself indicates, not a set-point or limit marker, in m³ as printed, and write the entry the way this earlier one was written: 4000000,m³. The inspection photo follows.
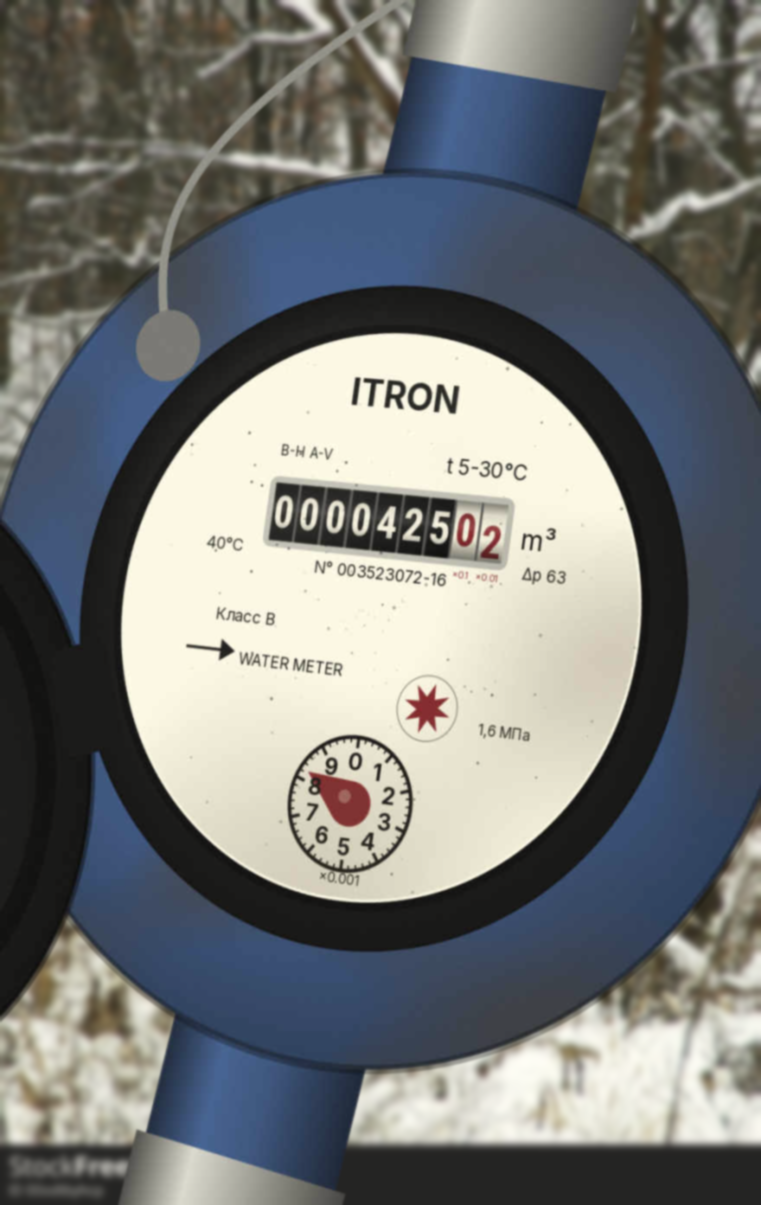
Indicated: 425.018,m³
